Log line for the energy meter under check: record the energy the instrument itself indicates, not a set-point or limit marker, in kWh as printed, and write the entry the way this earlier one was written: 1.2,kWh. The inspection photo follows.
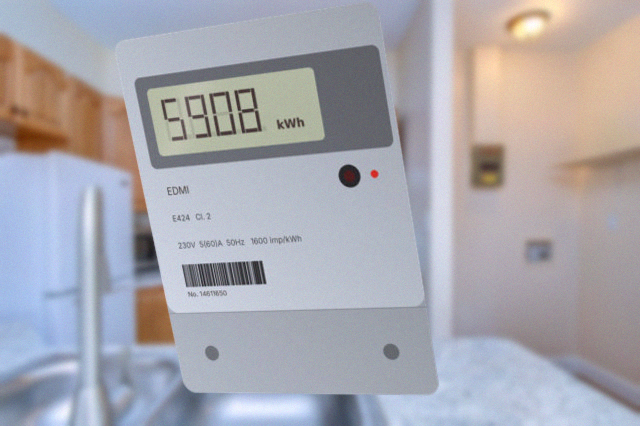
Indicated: 5908,kWh
